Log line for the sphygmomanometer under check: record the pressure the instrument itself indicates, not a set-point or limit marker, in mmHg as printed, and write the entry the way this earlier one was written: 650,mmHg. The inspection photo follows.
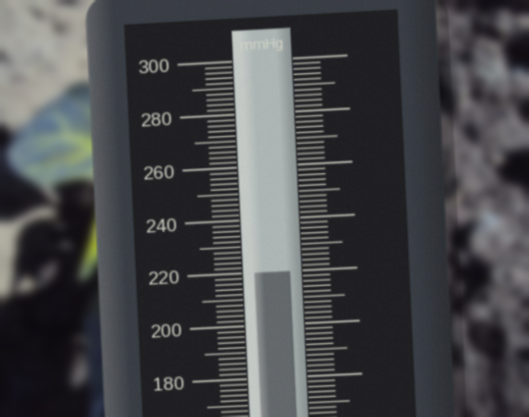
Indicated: 220,mmHg
